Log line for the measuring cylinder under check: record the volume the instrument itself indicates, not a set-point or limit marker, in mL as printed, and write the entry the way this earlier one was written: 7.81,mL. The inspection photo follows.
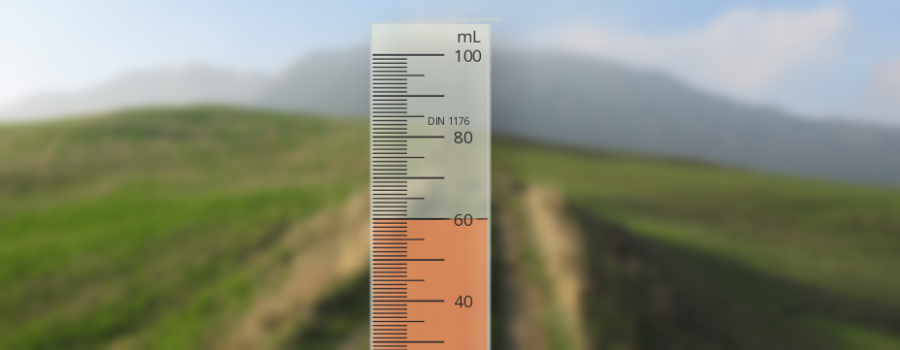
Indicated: 60,mL
